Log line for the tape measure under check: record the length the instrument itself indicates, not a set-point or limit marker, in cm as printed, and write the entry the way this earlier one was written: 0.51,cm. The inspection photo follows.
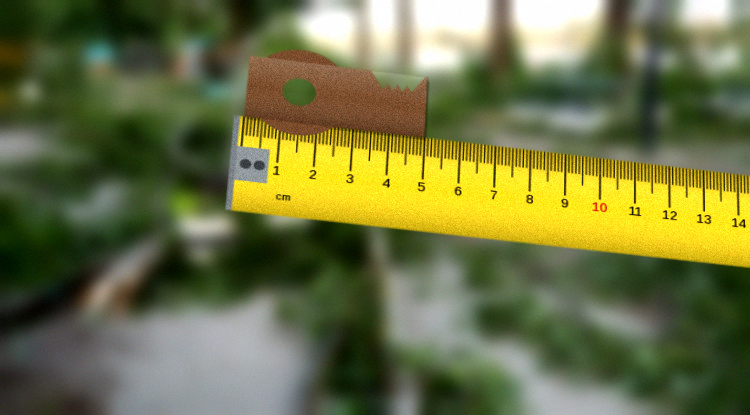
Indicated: 5,cm
